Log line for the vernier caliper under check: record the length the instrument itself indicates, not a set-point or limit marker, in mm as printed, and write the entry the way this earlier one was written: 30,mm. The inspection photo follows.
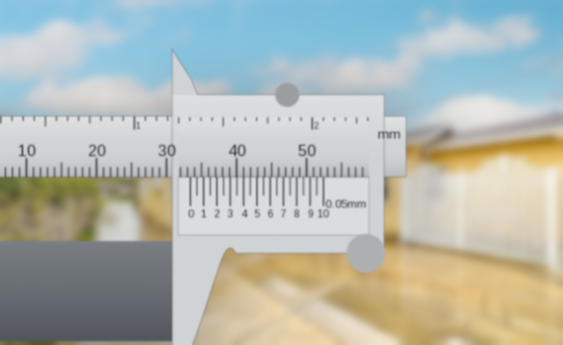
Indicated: 33.4,mm
